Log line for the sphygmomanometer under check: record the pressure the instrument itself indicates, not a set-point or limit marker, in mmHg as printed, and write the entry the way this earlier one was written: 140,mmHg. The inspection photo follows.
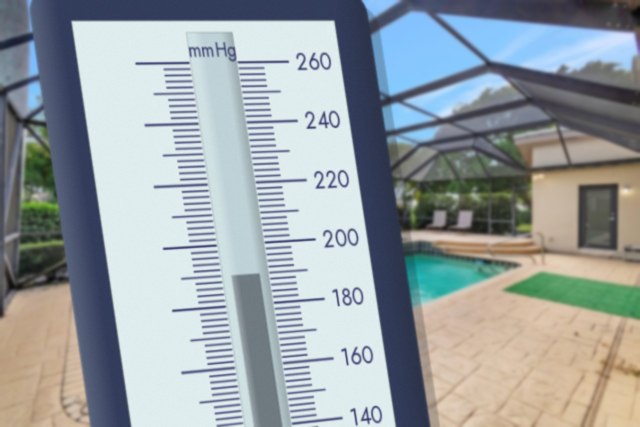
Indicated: 190,mmHg
